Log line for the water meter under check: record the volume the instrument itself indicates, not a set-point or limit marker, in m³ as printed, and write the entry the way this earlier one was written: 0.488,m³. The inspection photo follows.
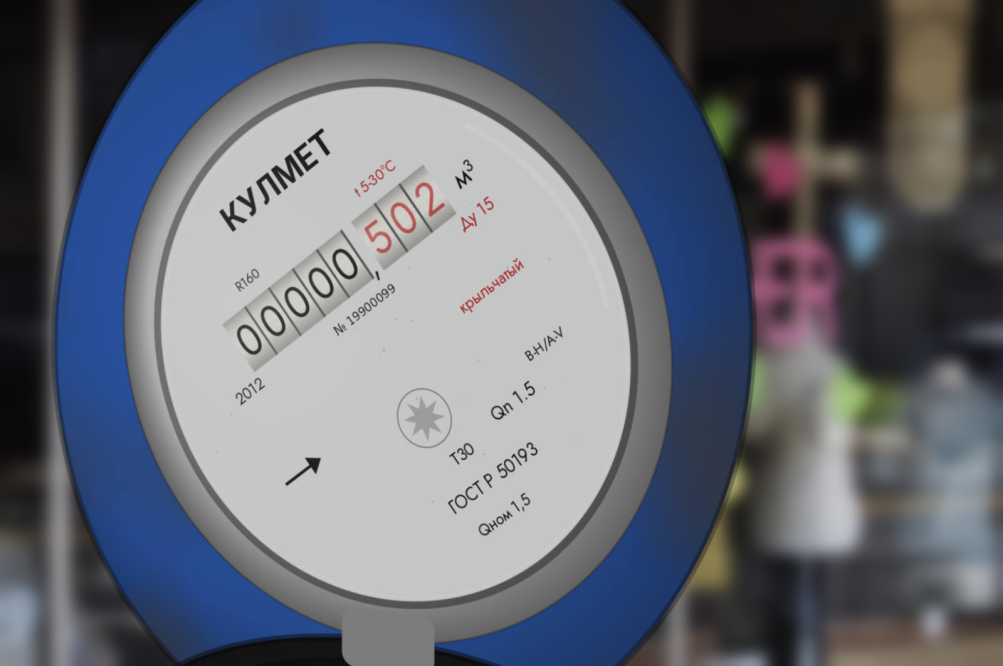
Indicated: 0.502,m³
